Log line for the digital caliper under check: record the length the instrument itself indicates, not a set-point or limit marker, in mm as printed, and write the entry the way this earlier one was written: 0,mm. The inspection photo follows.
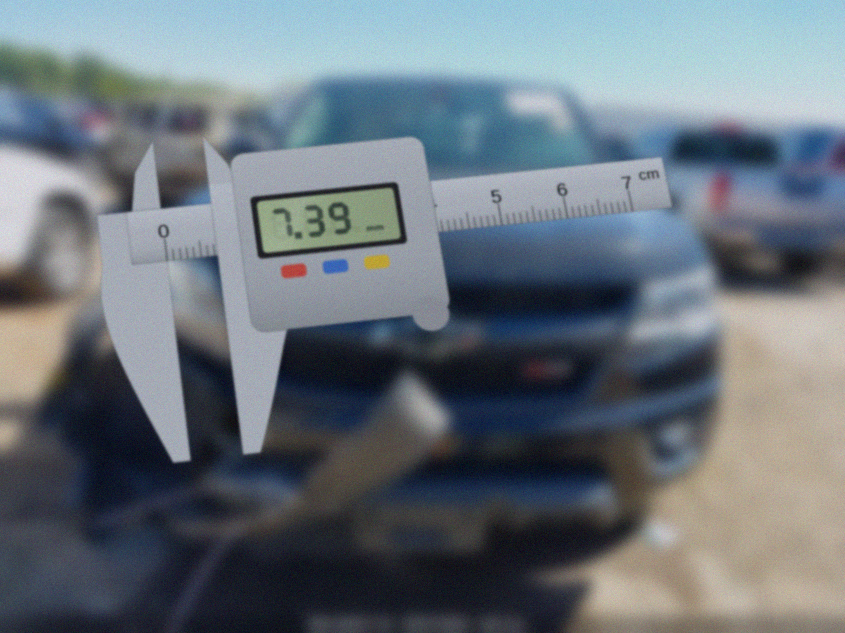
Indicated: 7.39,mm
